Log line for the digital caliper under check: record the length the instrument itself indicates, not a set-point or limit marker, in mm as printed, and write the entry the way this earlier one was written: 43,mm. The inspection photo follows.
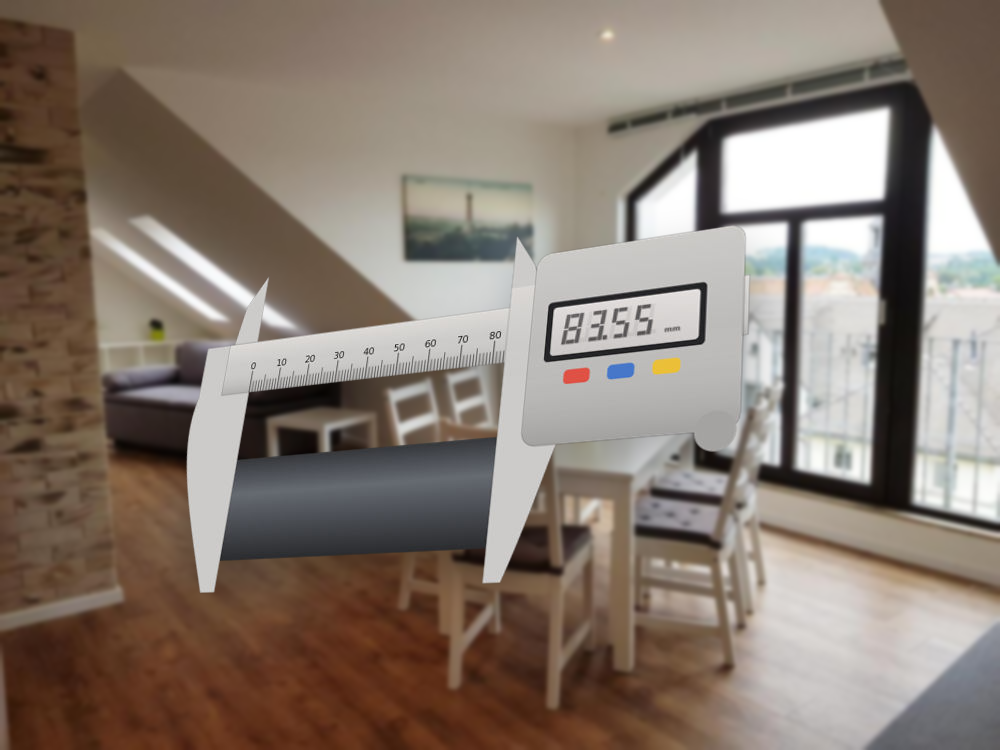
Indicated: 83.55,mm
